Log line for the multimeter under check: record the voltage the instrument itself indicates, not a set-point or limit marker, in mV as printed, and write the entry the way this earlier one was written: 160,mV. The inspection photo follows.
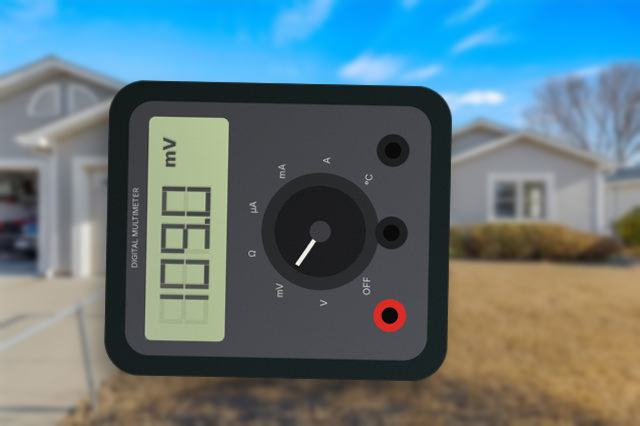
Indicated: 109.0,mV
